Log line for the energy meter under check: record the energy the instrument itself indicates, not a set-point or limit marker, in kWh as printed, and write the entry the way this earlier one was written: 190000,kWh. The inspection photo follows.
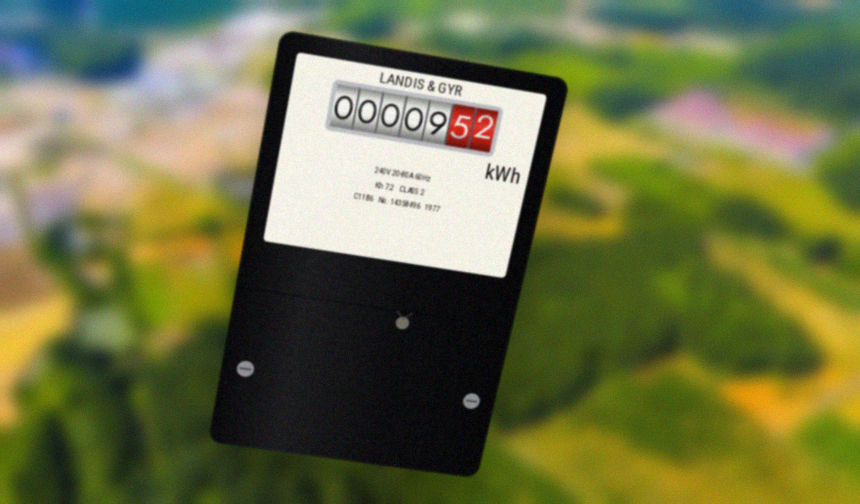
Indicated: 9.52,kWh
